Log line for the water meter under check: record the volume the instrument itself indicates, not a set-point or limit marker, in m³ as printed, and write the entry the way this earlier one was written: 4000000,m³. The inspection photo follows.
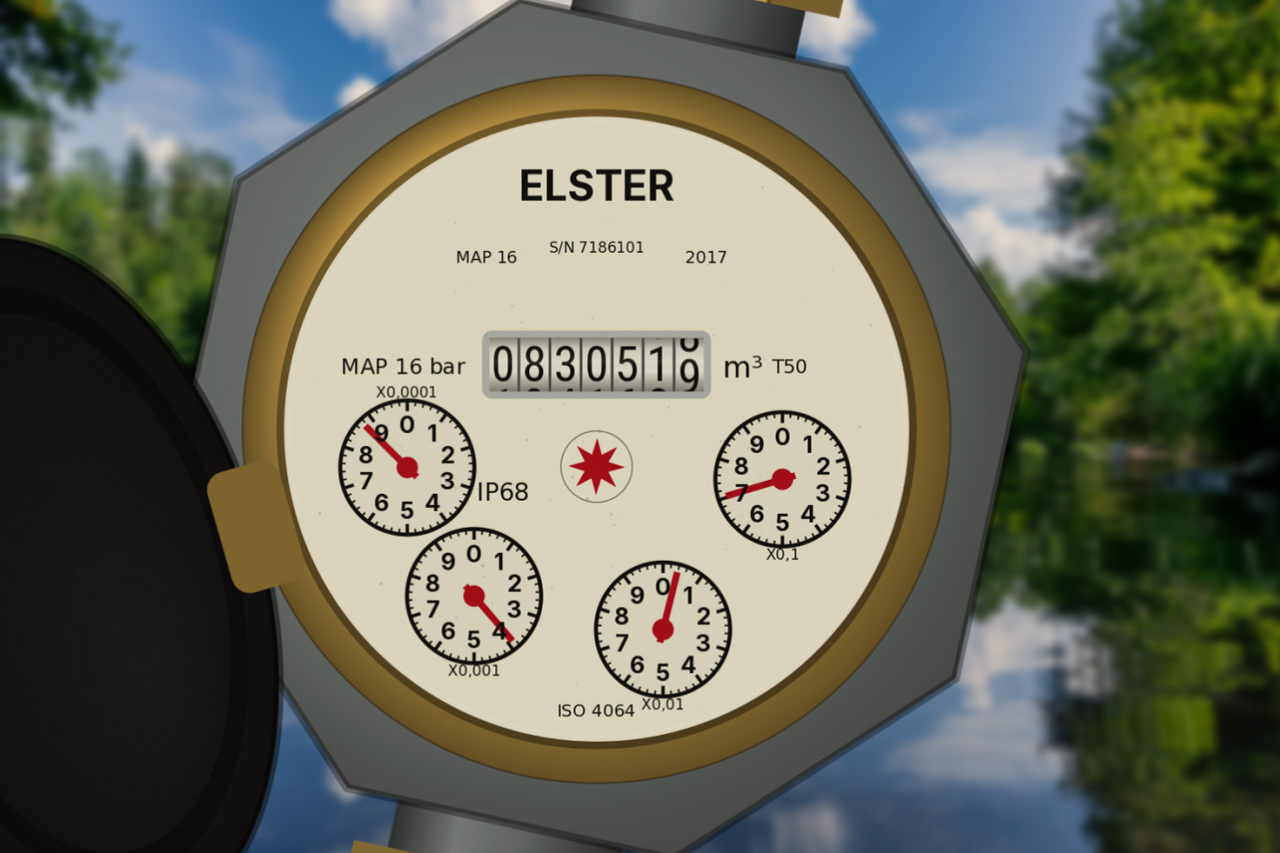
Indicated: 830518.7038,m³
